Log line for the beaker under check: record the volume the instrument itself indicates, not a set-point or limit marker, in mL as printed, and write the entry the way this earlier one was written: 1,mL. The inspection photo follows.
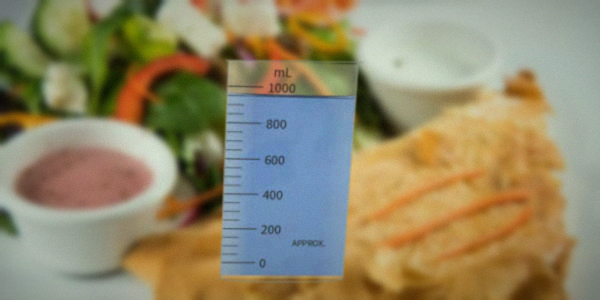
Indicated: 950,mL
